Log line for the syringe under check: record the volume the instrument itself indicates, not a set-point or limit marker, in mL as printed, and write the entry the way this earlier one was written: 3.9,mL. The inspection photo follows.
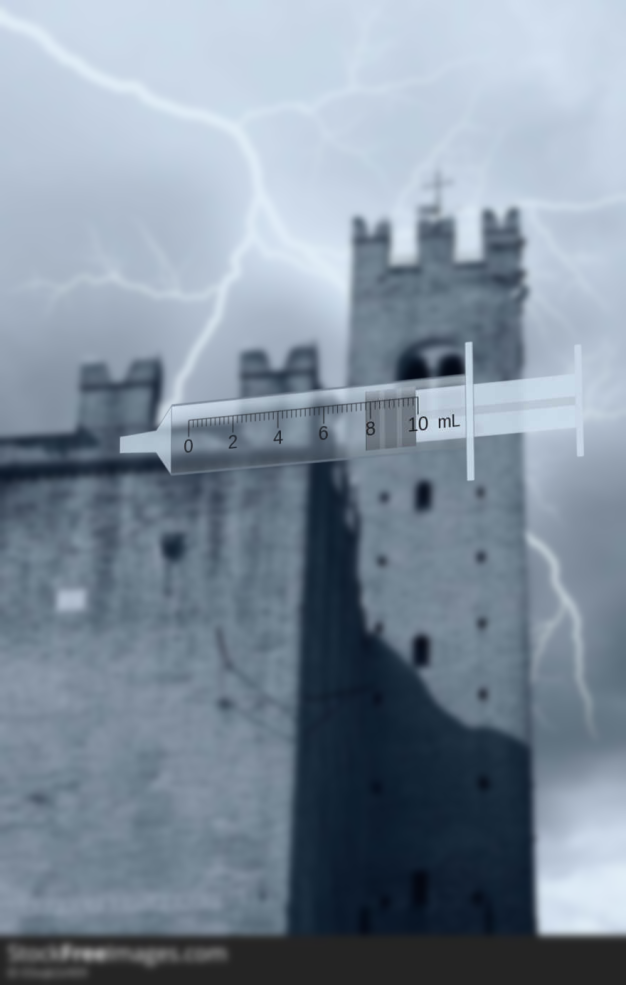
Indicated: 7.8,mL
